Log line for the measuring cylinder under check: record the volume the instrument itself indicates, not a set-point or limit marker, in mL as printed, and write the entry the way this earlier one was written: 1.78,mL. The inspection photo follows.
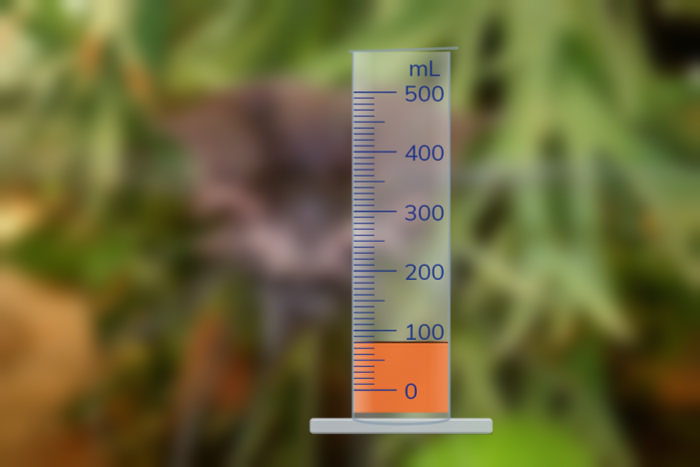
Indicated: 80,mL
